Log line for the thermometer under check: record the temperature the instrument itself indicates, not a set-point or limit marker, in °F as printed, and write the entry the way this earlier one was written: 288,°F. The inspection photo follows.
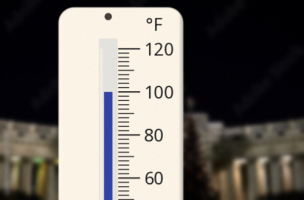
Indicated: 100,°F
